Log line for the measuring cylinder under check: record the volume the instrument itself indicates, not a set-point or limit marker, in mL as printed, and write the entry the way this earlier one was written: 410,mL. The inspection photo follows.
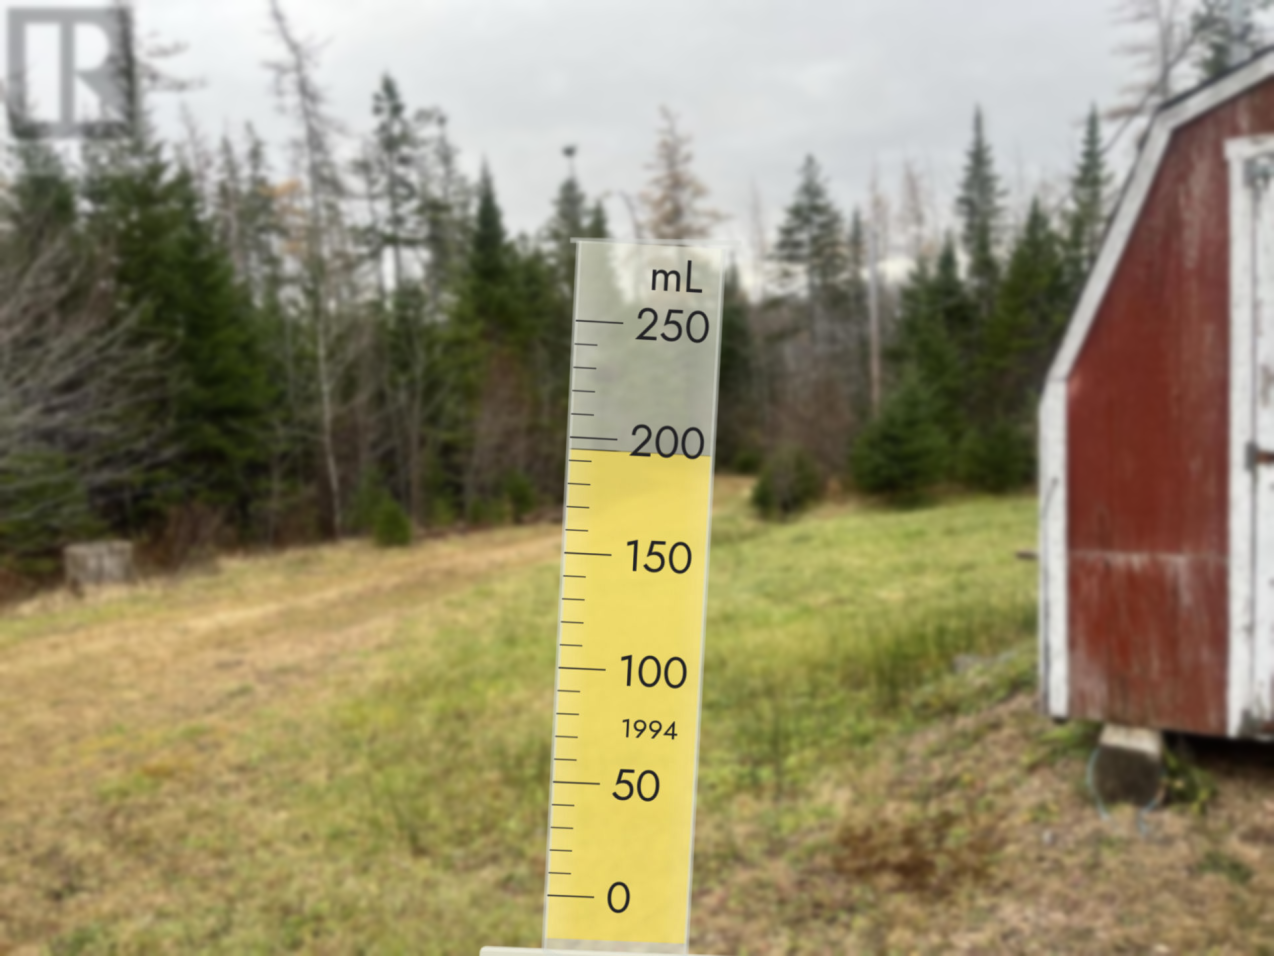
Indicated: 195,mL
